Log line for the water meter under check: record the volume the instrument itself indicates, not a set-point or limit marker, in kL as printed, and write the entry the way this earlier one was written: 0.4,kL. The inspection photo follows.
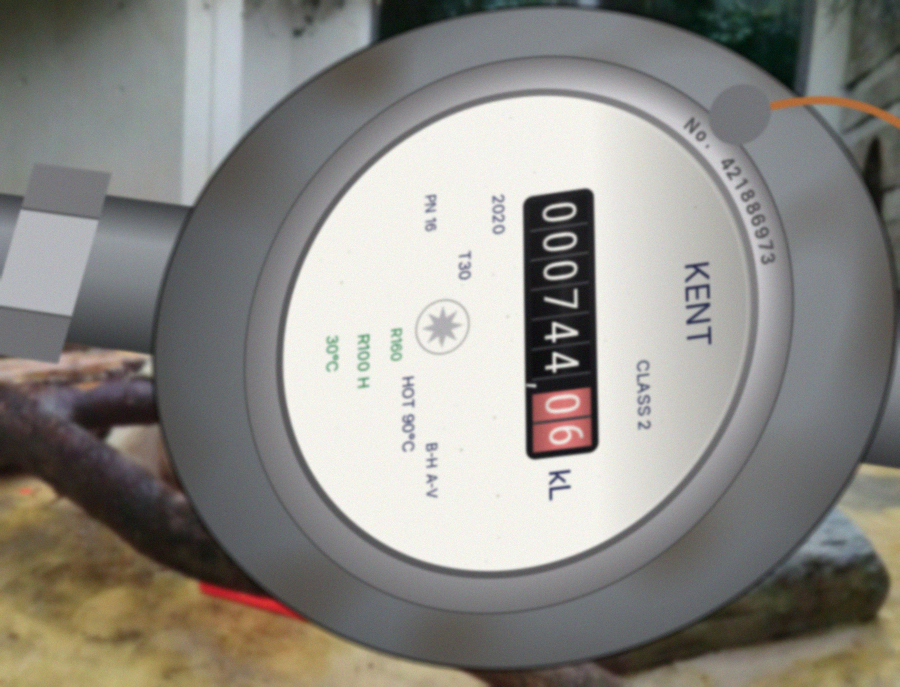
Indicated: 744.06,kL
